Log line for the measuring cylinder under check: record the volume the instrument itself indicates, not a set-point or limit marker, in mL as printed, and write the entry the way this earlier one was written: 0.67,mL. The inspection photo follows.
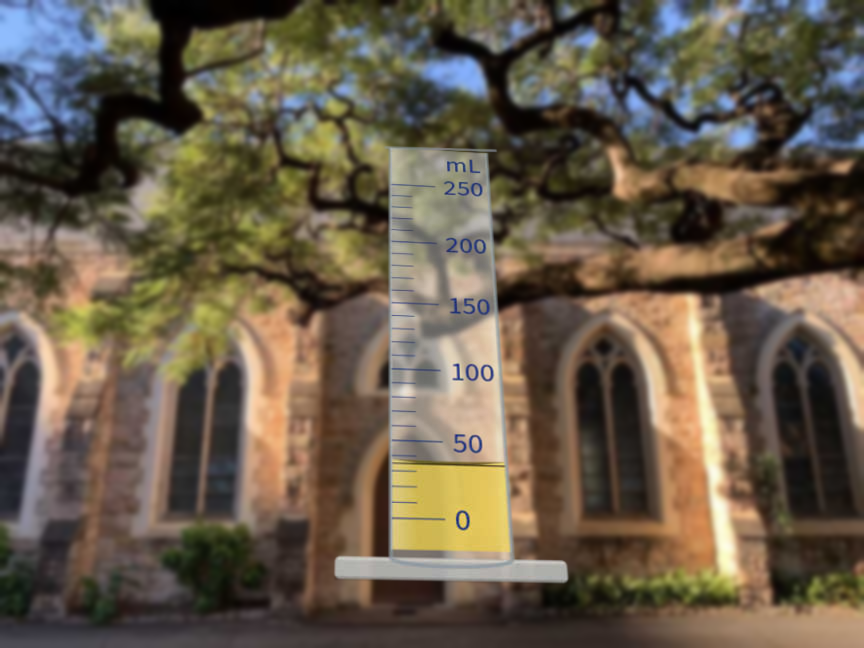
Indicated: 35,mL
